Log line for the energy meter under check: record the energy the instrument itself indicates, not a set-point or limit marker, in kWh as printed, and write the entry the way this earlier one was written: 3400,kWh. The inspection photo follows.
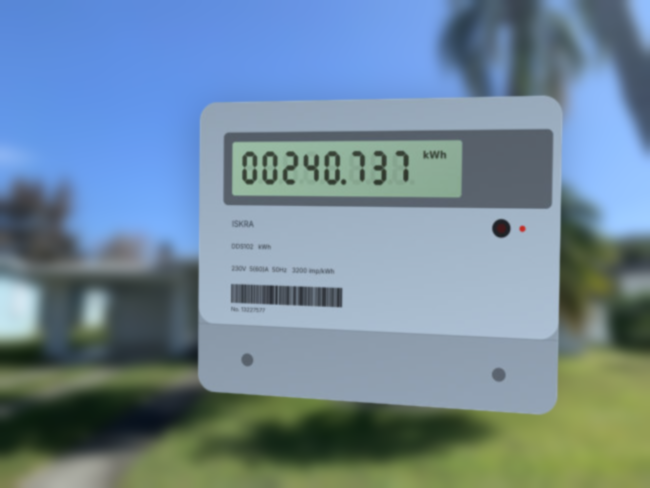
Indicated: 240.737,kWh
